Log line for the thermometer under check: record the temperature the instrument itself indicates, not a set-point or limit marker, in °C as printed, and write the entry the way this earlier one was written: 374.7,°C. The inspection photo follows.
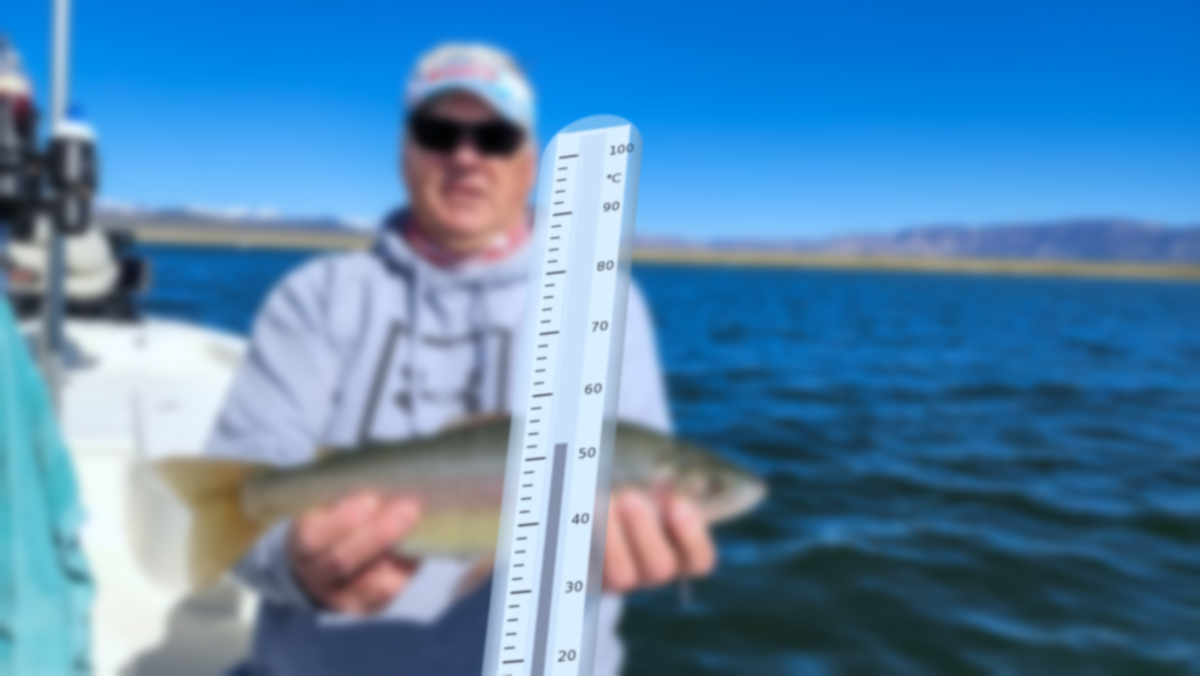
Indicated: 52,°C
